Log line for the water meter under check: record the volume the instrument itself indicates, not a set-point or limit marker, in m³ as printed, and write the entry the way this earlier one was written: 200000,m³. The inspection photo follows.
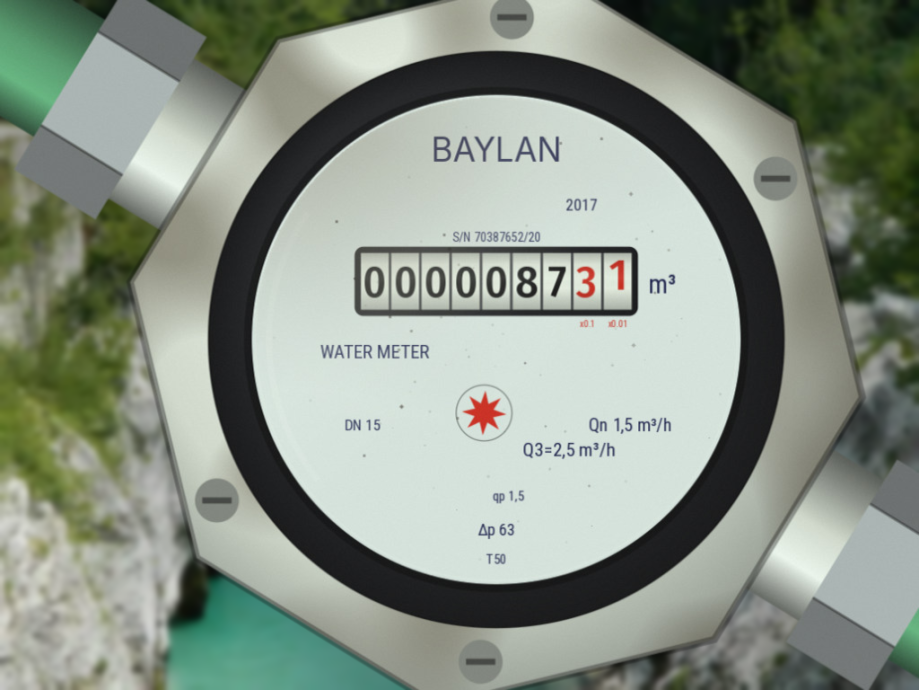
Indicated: 87.31,m³
